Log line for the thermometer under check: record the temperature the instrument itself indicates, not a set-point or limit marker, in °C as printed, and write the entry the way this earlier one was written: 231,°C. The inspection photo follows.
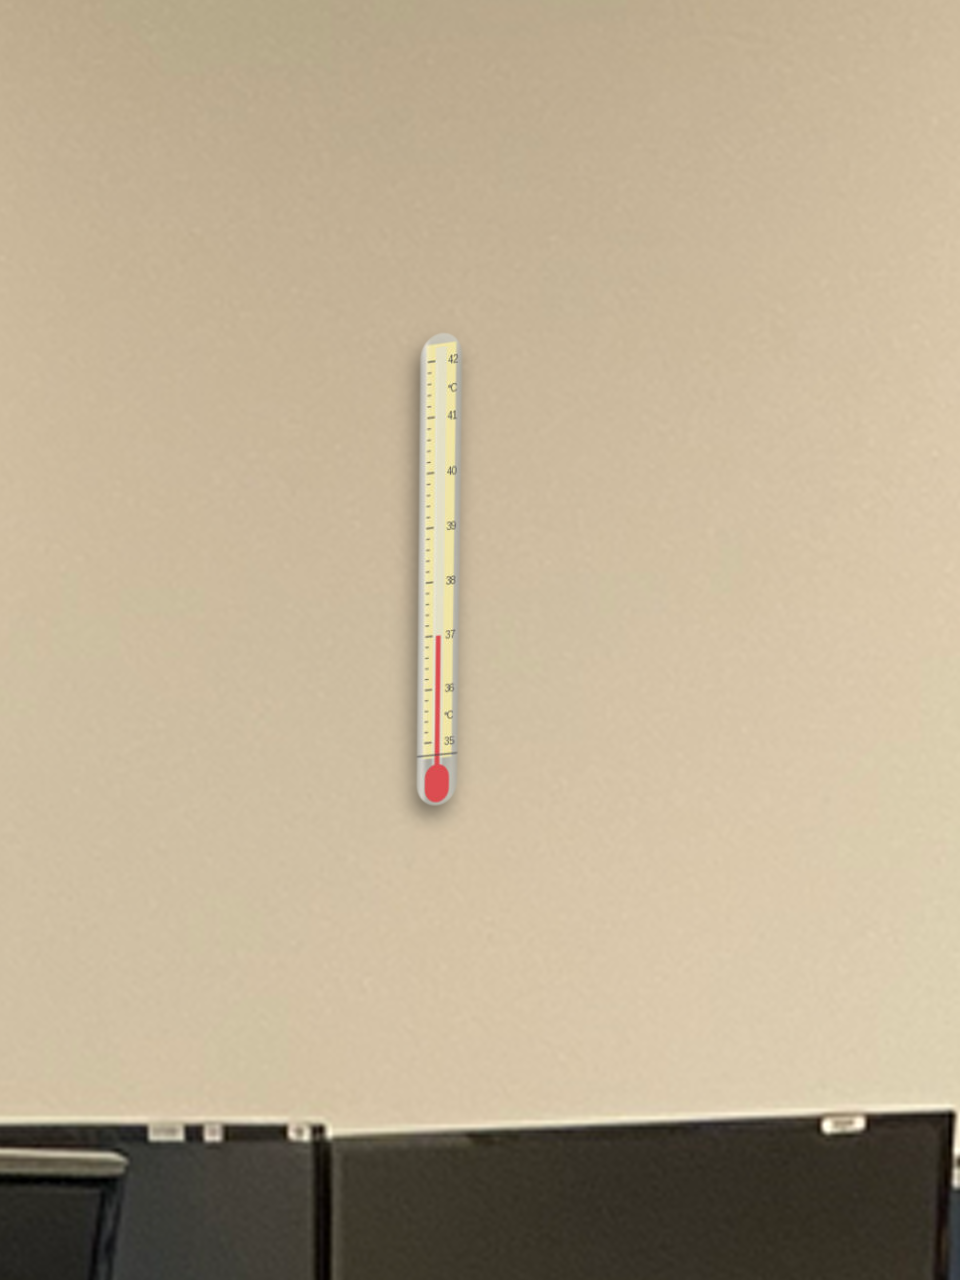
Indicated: 37,°C
